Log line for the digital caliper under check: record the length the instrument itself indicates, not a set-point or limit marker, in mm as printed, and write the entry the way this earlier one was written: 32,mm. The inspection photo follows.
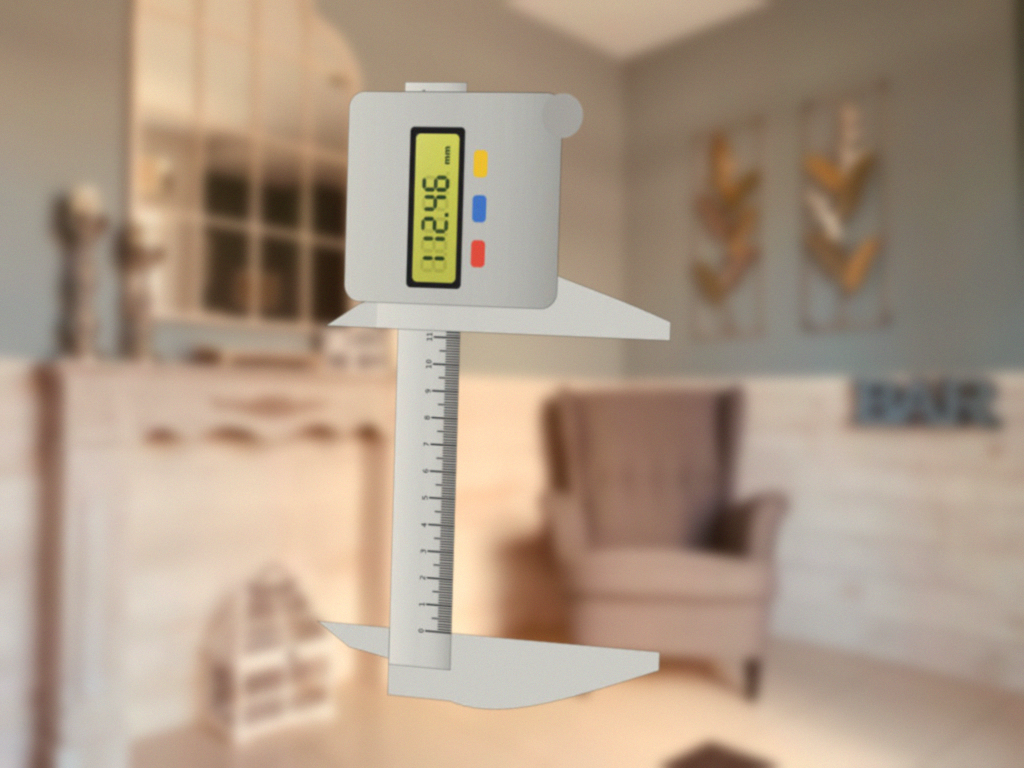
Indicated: 112.46,mm
